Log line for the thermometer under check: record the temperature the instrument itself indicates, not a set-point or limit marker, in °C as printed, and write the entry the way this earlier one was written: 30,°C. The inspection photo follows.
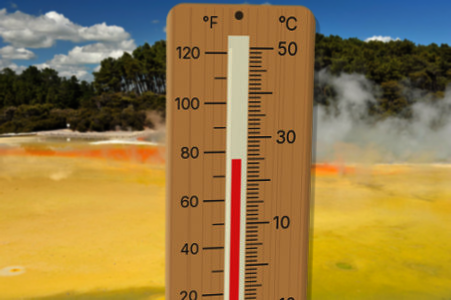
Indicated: 25,°C
